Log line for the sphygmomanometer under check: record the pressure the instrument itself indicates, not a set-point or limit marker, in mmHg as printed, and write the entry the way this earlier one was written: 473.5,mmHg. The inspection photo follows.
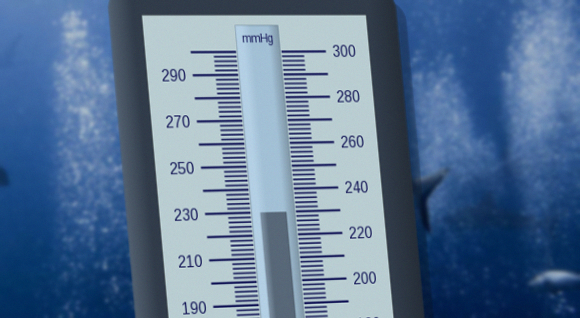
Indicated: 230,mmHg
